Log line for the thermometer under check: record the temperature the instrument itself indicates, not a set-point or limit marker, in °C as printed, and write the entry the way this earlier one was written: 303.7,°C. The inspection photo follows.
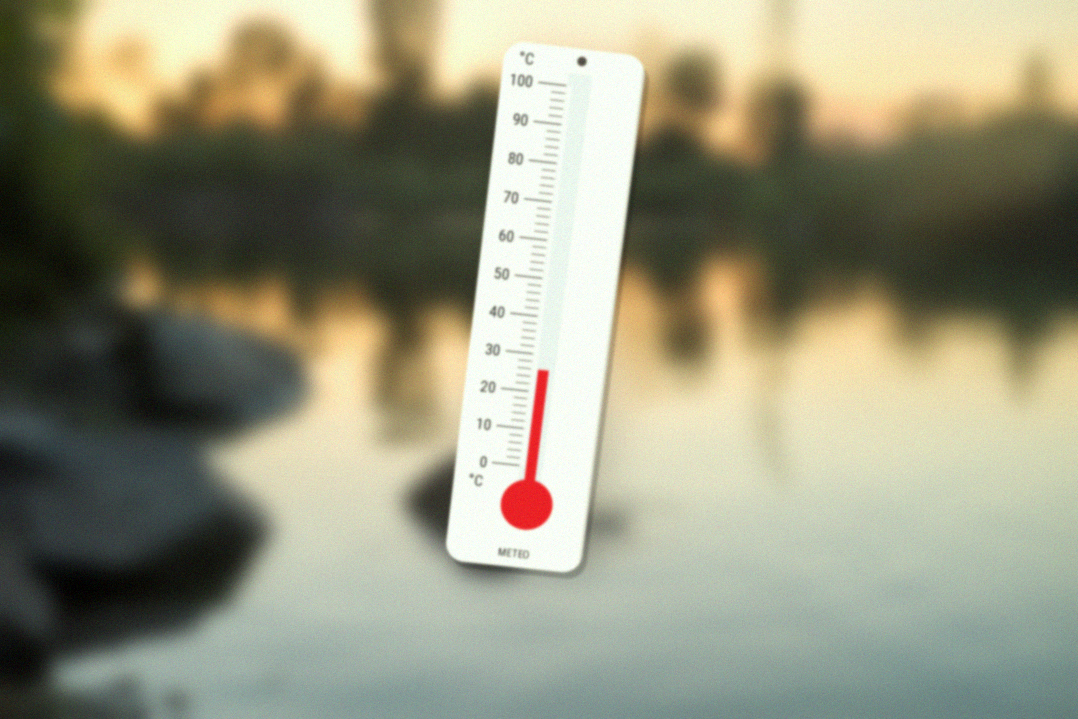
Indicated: 26,°C
